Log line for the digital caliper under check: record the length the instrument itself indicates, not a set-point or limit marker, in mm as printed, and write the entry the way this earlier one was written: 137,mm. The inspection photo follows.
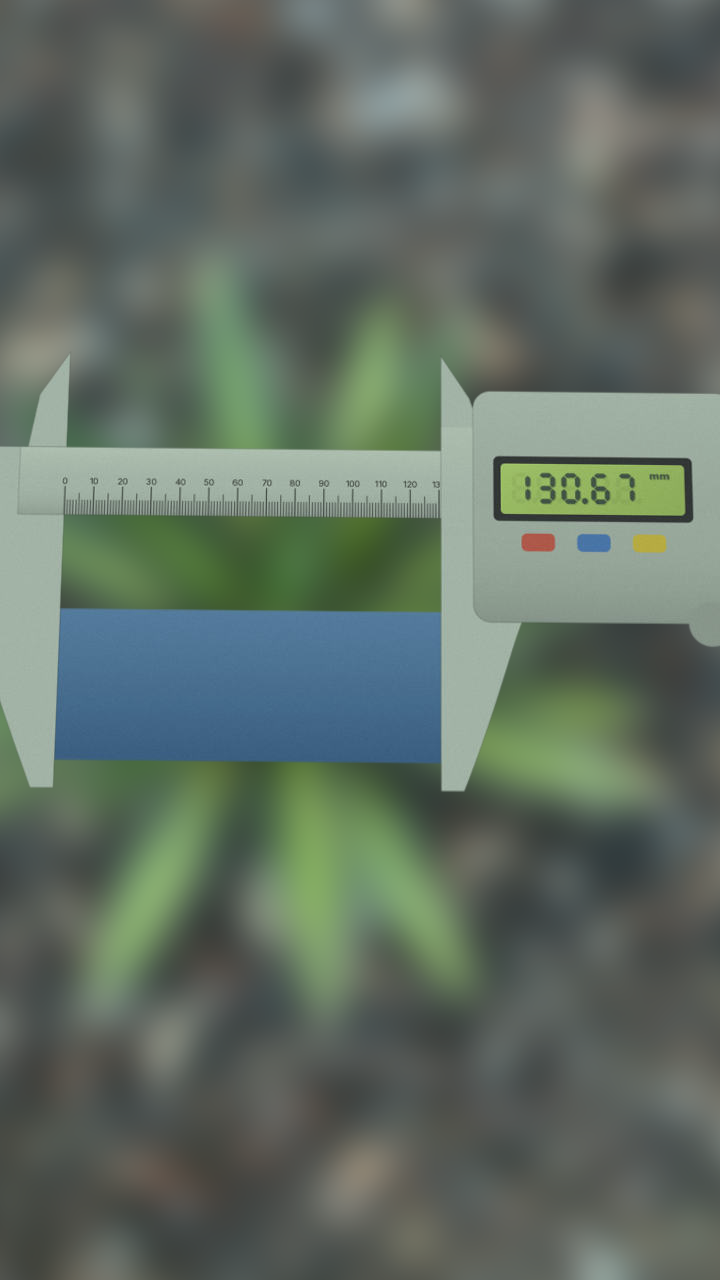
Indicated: 130.67,mm
